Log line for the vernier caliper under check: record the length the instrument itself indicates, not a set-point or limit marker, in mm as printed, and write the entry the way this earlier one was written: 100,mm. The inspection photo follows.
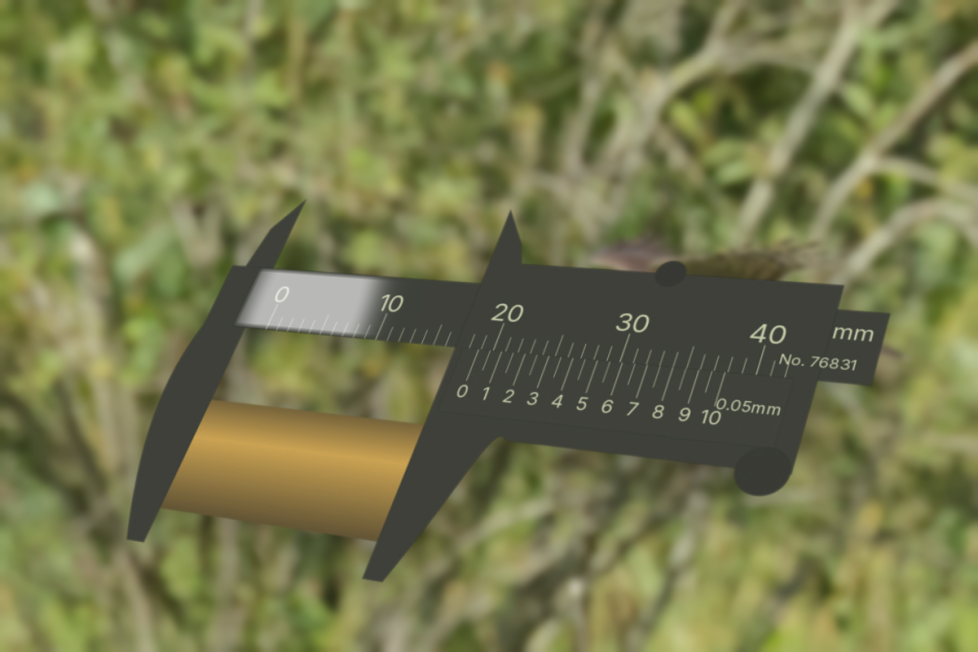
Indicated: 18.8,mm
